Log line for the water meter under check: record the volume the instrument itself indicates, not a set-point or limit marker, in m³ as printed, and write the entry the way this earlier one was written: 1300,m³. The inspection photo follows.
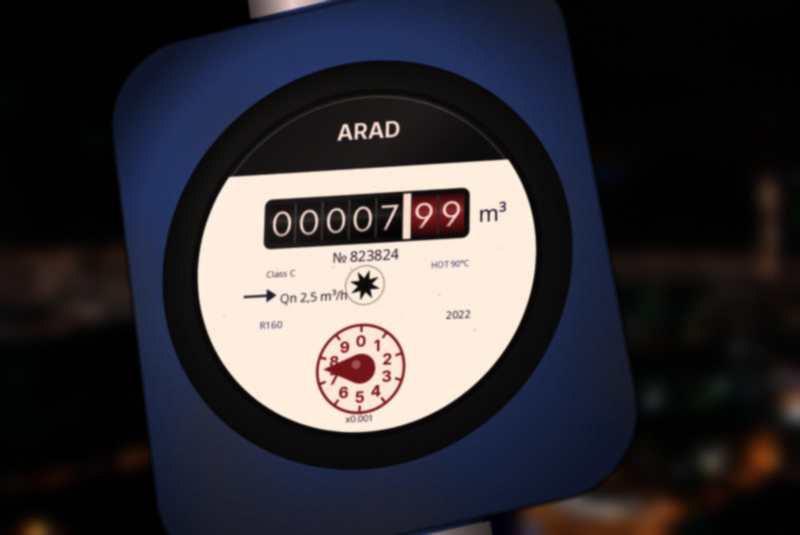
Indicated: 7.997,m³
